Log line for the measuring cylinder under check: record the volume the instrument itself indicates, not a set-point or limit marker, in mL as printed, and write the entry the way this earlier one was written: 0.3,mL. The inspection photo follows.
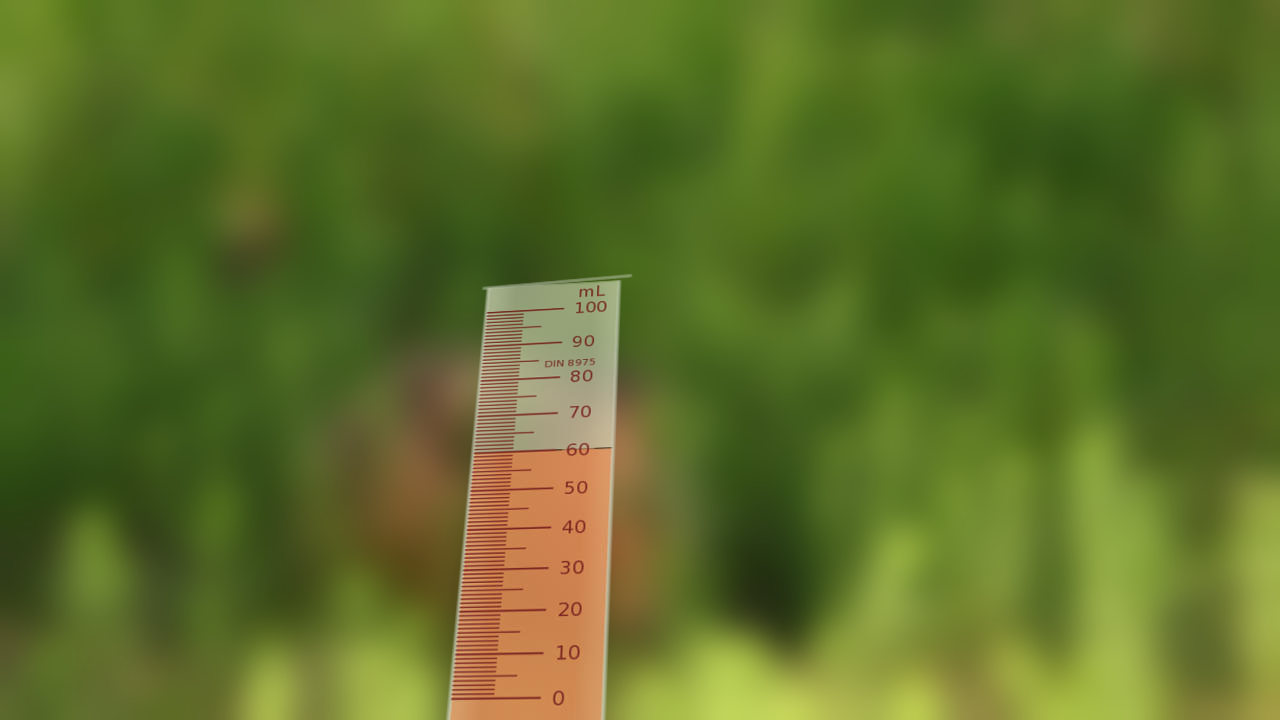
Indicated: 60,mL
